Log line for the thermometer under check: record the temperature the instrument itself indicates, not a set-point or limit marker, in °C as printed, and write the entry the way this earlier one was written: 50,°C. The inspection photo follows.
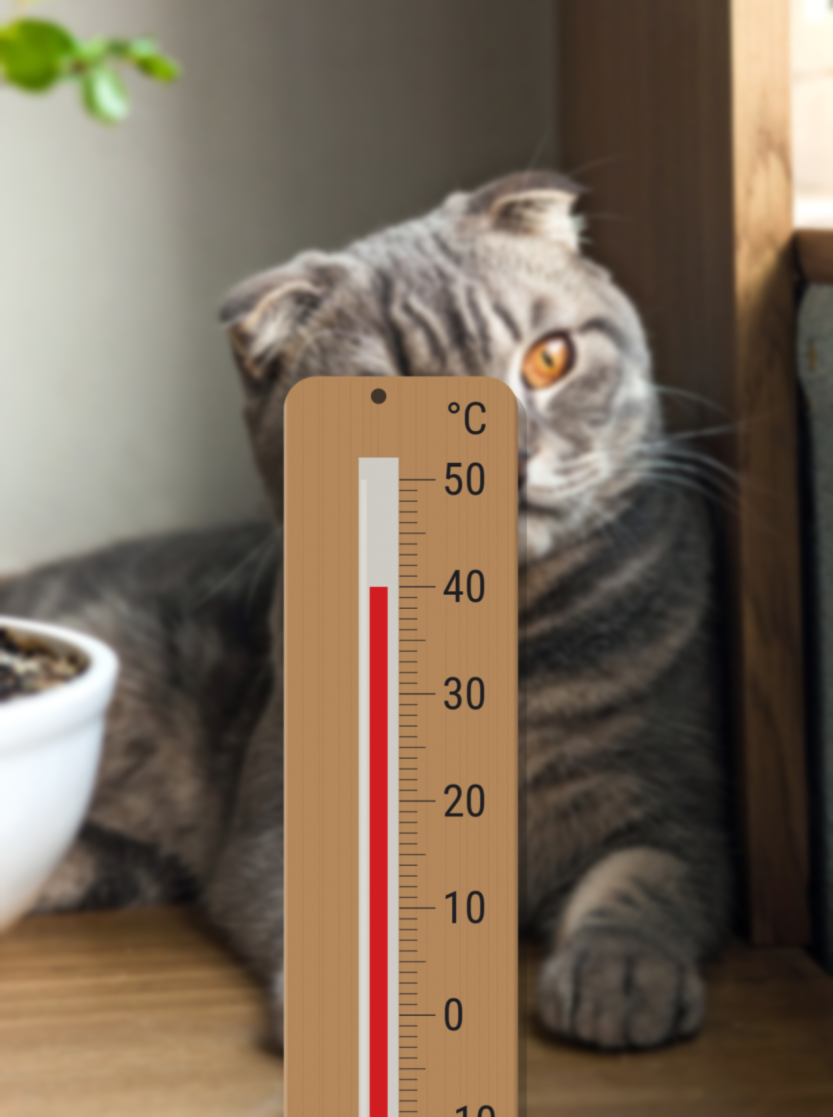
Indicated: 40,°C
